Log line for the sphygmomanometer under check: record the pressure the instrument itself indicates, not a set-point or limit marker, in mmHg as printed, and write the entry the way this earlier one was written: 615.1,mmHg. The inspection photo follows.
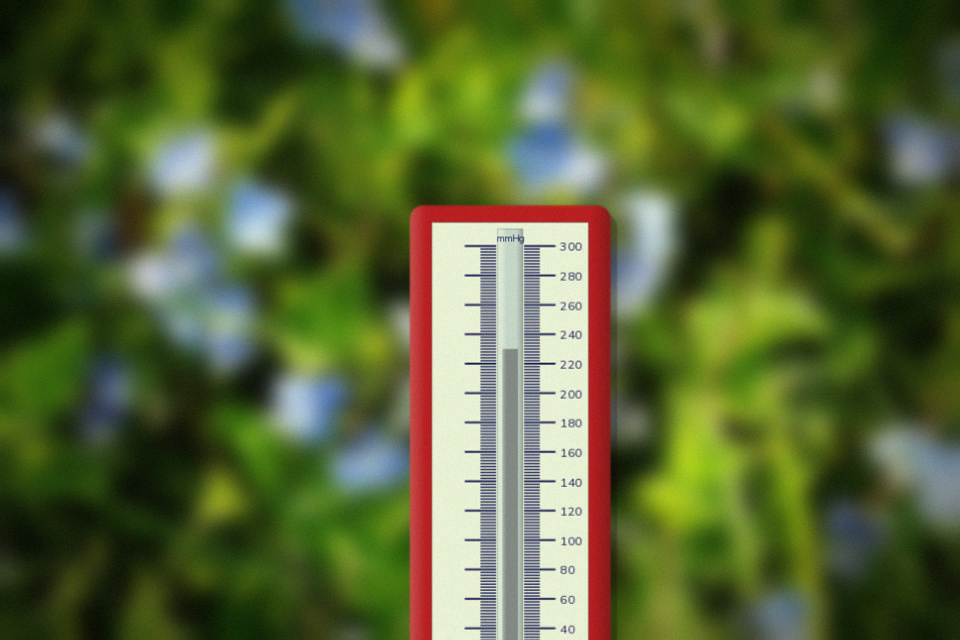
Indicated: 230,mmHg
